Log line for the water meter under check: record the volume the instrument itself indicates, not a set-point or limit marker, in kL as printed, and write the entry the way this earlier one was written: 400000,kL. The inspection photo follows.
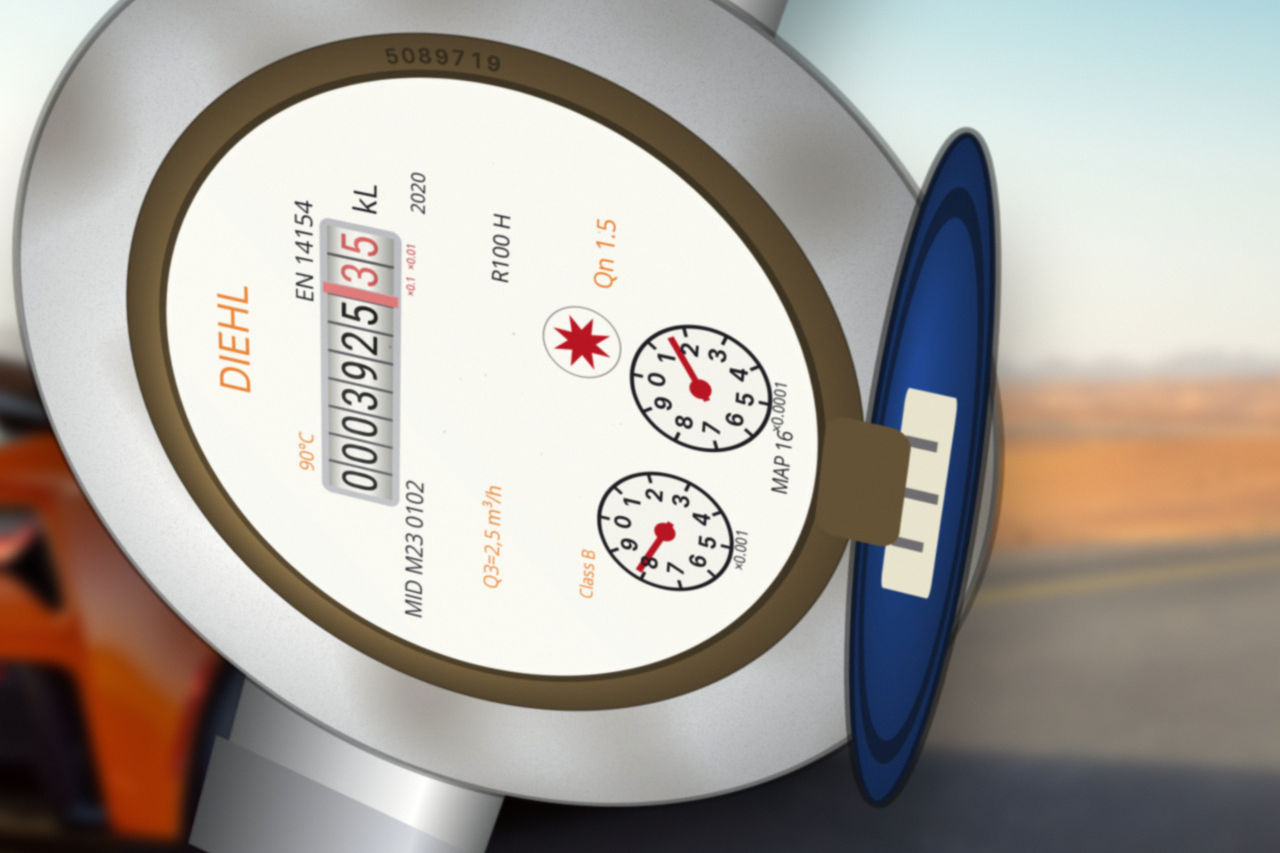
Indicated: 3925.3581,kL
